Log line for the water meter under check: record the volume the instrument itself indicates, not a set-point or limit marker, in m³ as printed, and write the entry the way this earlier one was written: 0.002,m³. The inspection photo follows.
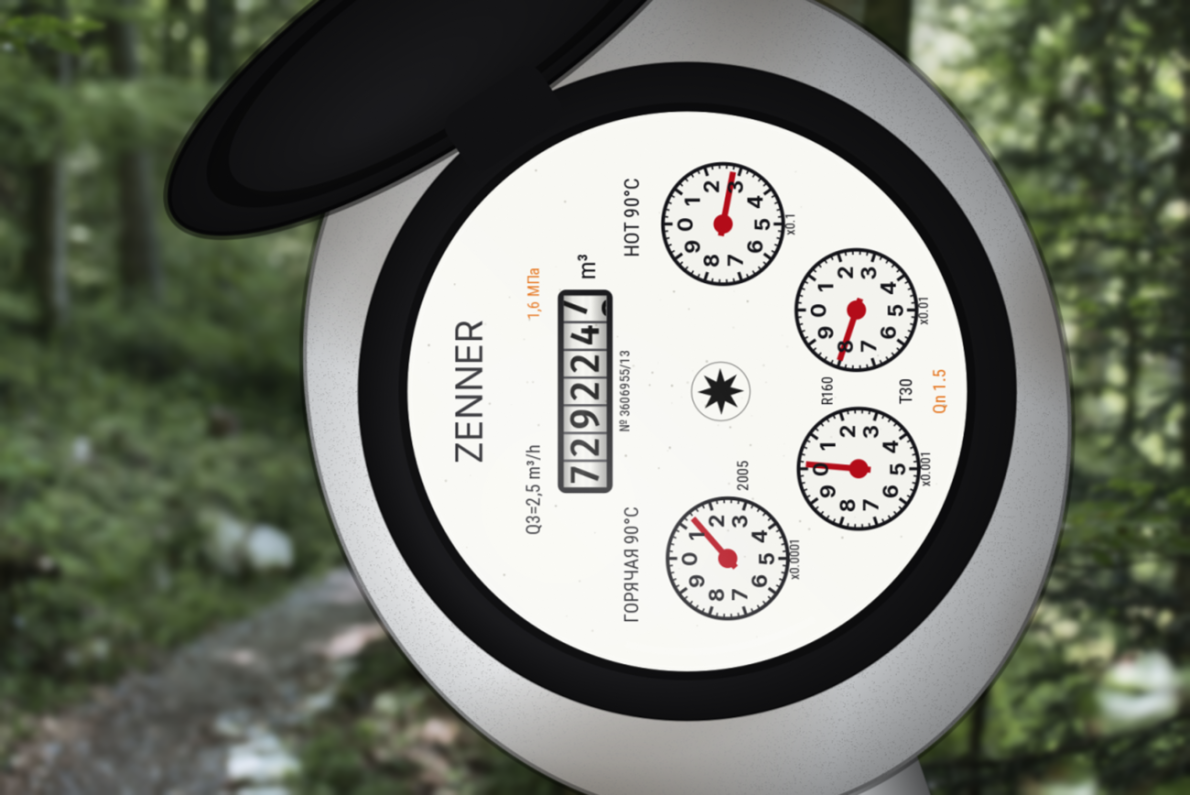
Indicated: 7292247.2801,m³
